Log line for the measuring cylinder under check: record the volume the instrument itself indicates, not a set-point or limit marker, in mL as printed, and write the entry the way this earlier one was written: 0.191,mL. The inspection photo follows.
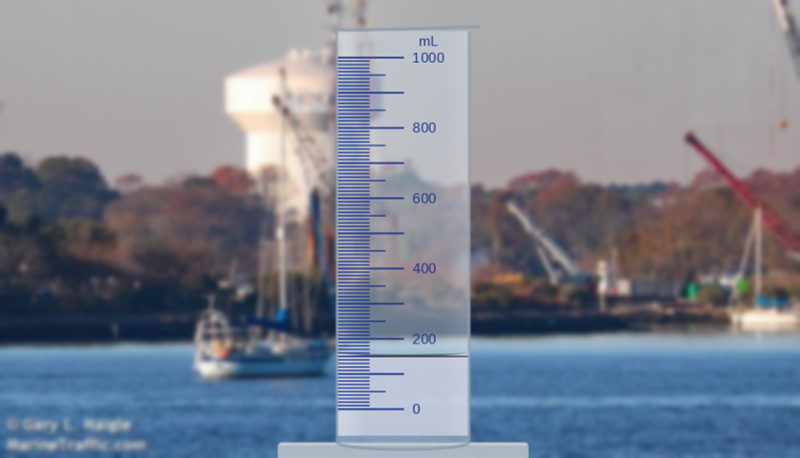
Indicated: 150,mL
